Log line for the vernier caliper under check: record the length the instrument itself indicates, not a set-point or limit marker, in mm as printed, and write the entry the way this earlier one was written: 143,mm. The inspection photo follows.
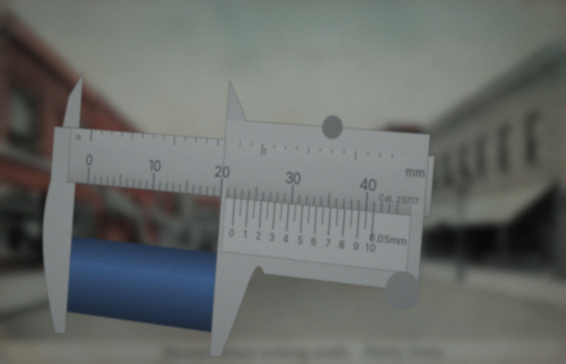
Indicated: 22.0,mm
